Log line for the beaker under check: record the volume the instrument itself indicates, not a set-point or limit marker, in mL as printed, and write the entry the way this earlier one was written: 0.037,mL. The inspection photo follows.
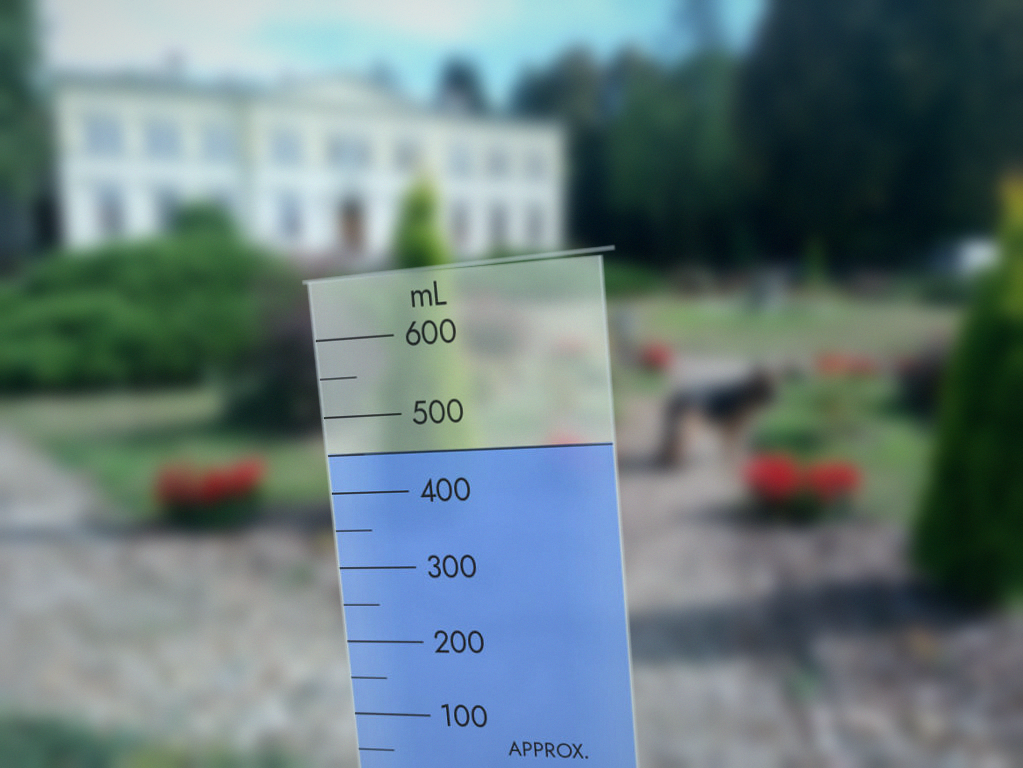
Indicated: 450,mL
